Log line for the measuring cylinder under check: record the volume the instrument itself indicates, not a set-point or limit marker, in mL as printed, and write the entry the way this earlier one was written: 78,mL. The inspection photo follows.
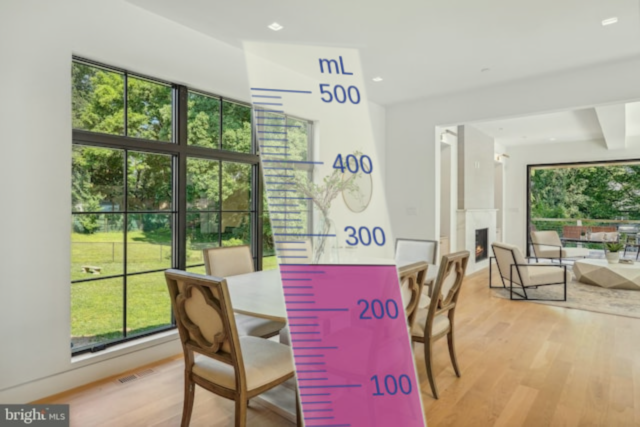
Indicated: 260,mL
